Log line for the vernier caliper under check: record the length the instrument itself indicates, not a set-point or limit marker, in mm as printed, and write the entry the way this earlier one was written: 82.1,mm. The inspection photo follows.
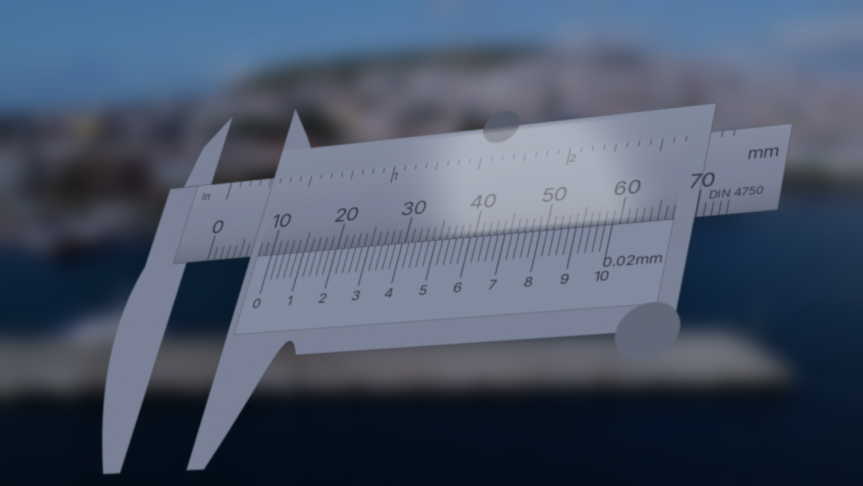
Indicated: 10.0,mm
